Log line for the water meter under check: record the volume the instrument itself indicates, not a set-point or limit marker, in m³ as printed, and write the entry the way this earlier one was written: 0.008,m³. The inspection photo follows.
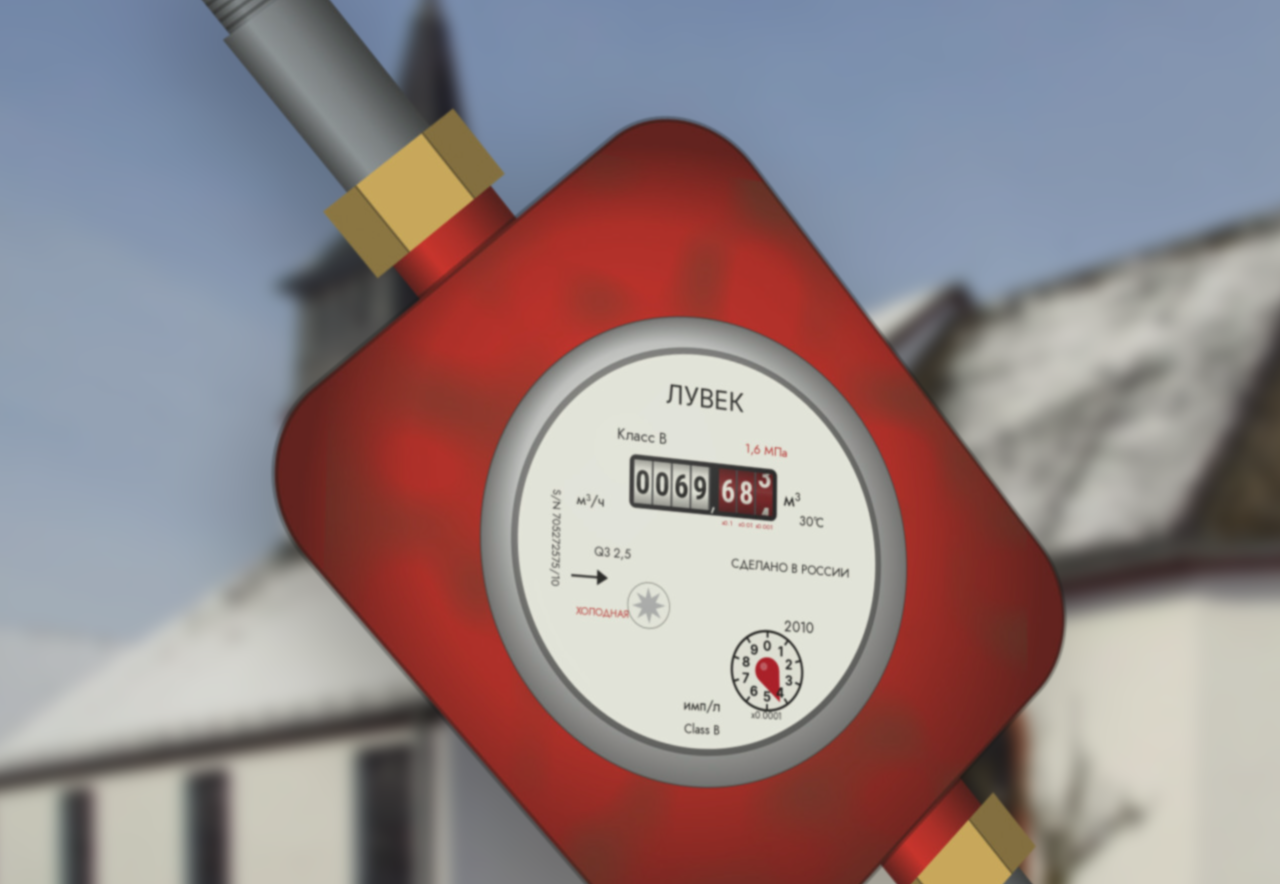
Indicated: 69.6834,m³
